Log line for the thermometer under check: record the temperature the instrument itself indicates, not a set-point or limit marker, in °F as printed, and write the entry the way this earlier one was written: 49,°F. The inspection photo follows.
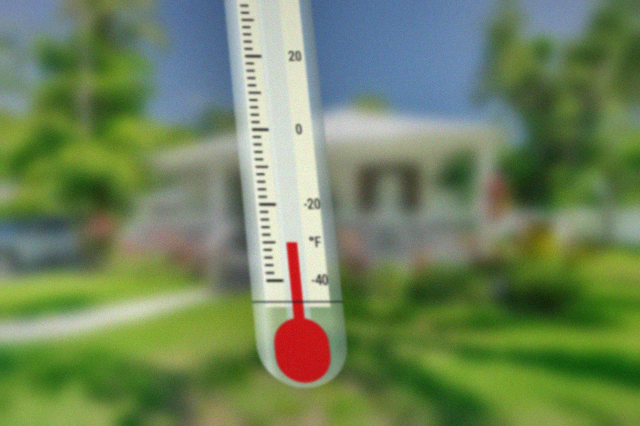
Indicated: -30,°F
